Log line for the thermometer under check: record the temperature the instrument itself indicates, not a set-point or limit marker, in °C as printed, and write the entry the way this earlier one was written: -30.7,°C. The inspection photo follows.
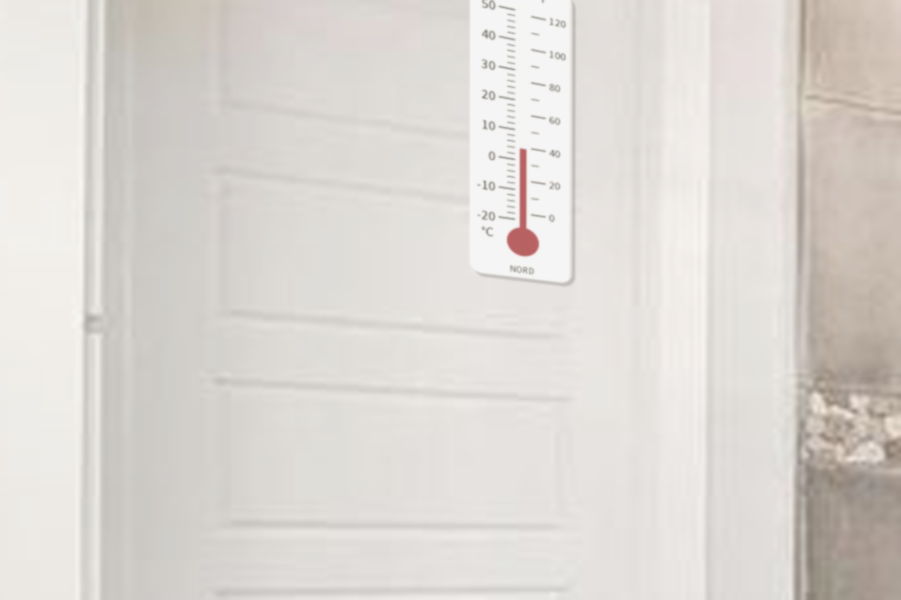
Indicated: 4,°C
